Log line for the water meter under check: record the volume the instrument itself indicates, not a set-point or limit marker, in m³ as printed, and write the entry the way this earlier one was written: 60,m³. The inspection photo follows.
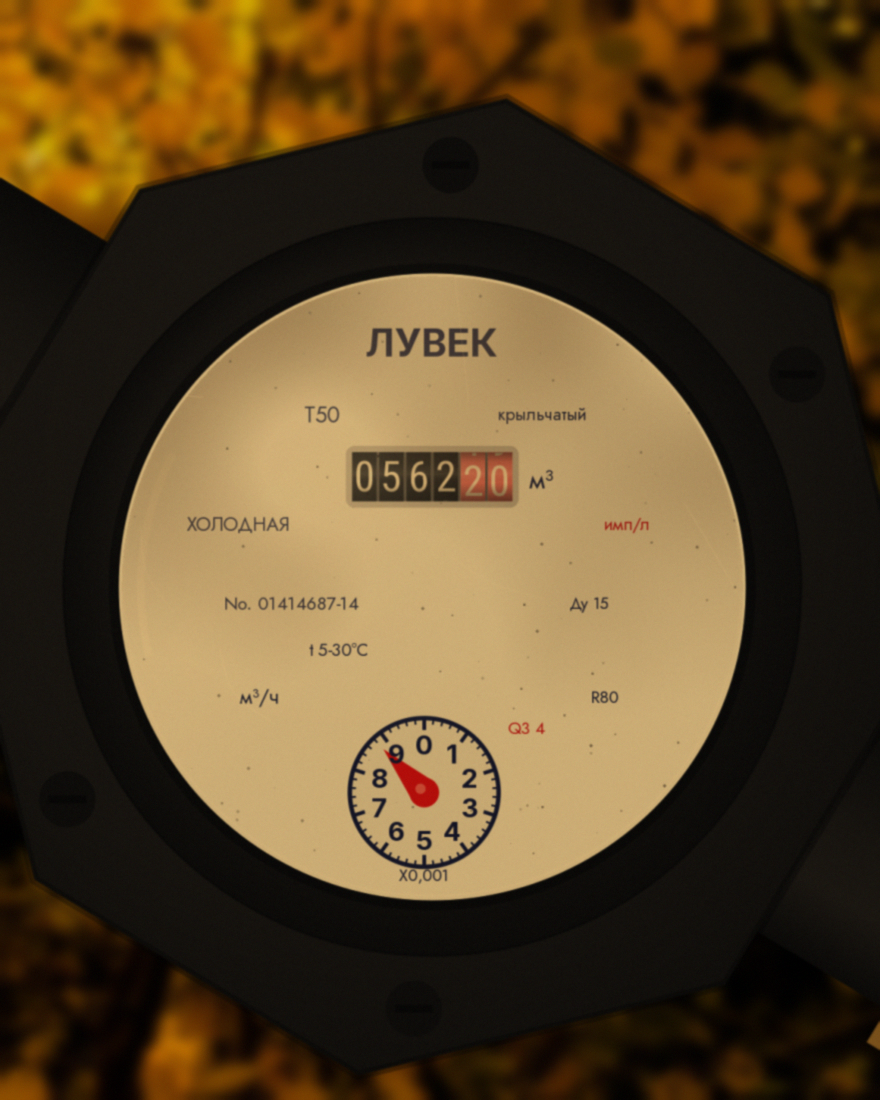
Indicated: 562.198,m³
